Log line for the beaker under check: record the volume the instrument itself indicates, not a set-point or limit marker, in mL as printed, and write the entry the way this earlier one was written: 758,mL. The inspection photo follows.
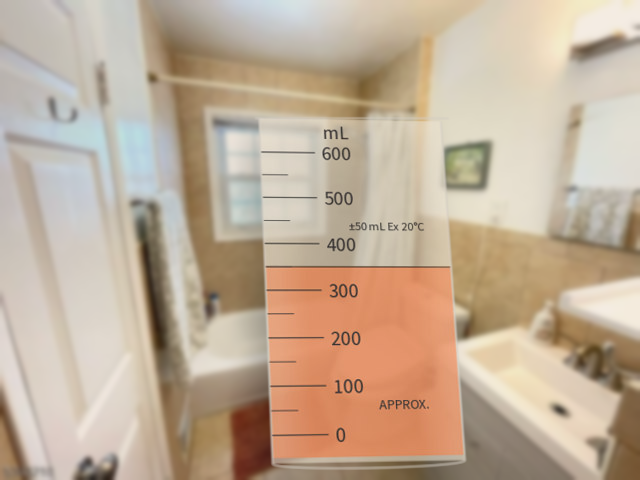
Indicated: 350,mL
